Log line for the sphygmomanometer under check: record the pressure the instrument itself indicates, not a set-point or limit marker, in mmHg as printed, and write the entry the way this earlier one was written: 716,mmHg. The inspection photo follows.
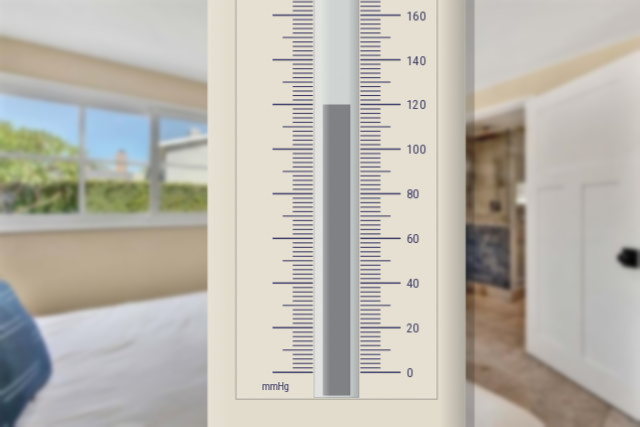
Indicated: 120,mmHg
